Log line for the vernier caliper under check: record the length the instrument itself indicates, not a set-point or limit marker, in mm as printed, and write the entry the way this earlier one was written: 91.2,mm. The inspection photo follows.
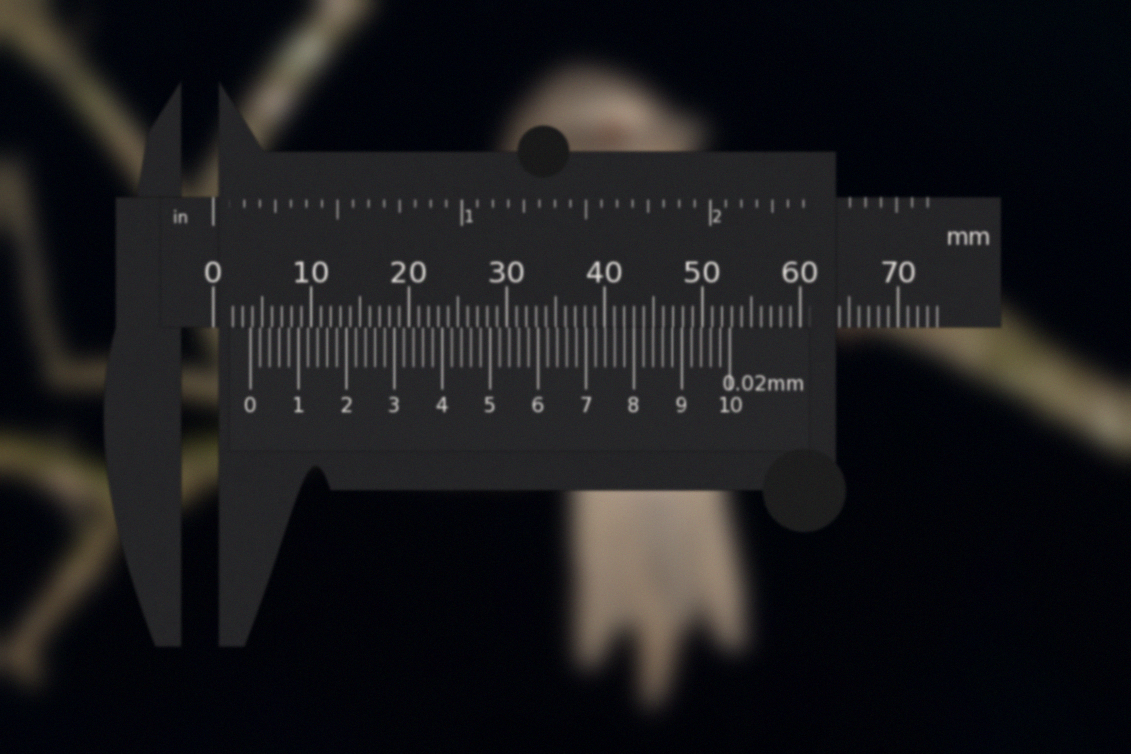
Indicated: 3.8,mm
